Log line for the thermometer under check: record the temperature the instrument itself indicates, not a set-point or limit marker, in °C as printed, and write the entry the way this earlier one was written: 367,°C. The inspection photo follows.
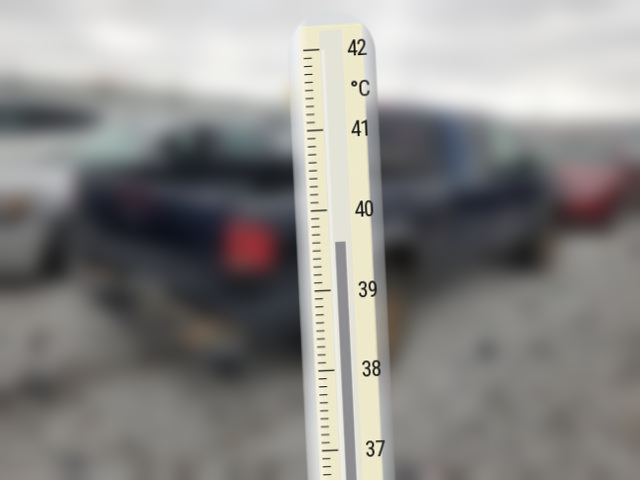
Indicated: 39.6,°C
